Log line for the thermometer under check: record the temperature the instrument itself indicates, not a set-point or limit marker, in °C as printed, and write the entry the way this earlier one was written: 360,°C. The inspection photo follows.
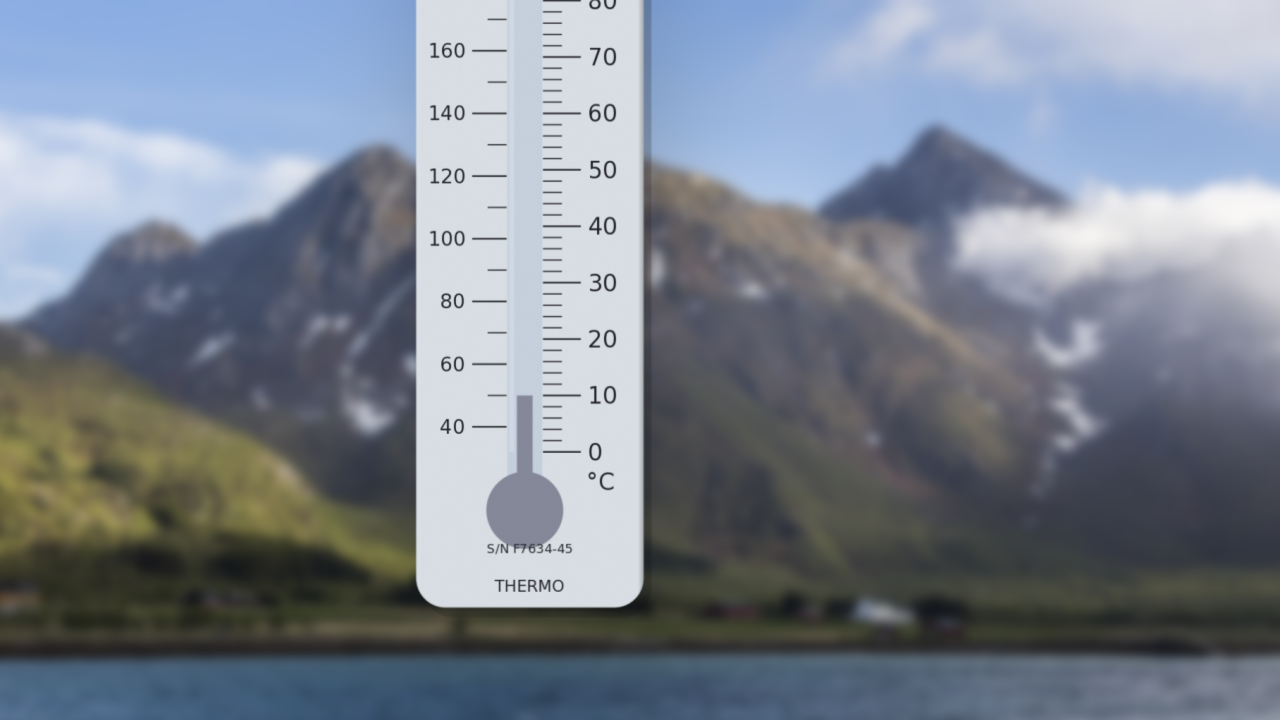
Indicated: 10,°C
